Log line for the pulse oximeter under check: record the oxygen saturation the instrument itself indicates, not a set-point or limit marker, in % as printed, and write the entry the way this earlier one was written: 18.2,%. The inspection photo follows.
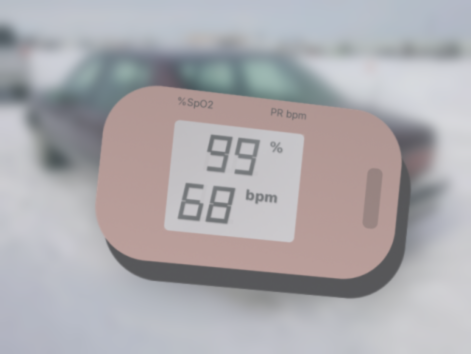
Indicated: 99,%
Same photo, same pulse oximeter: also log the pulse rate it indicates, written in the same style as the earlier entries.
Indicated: 68,bpm
